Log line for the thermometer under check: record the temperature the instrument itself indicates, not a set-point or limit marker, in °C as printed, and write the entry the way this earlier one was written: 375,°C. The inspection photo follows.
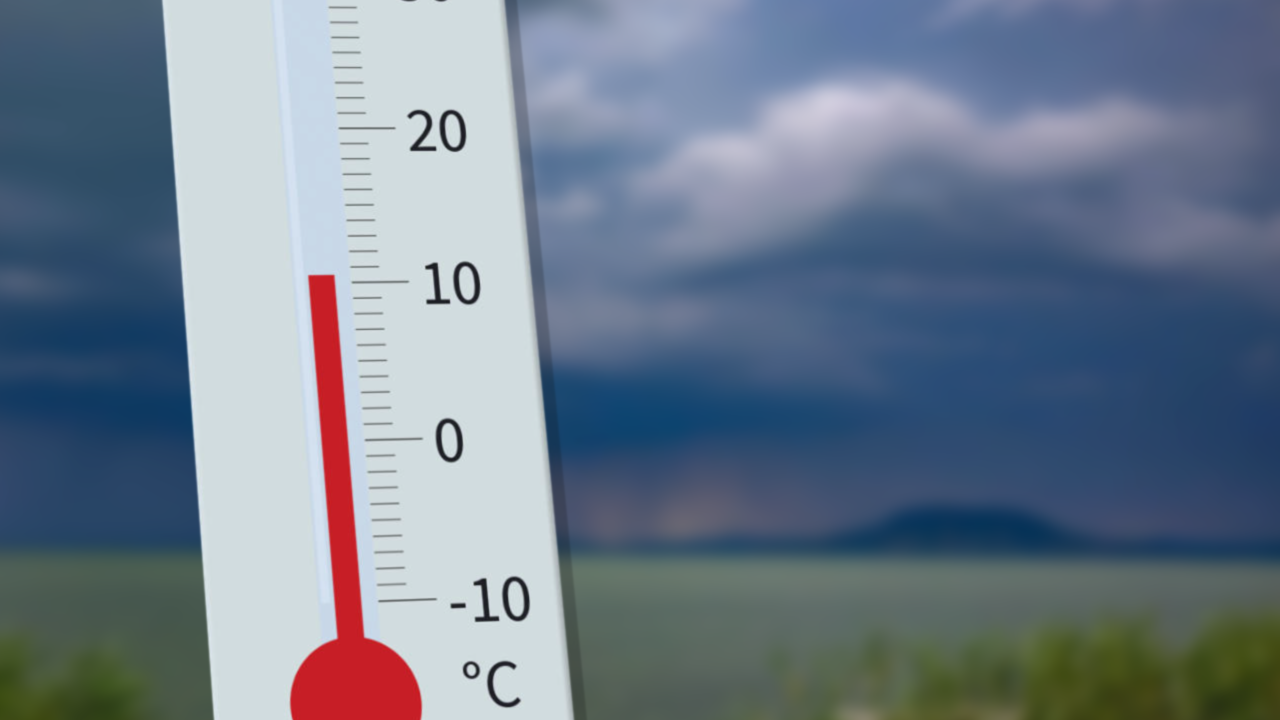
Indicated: 10.5,°C
